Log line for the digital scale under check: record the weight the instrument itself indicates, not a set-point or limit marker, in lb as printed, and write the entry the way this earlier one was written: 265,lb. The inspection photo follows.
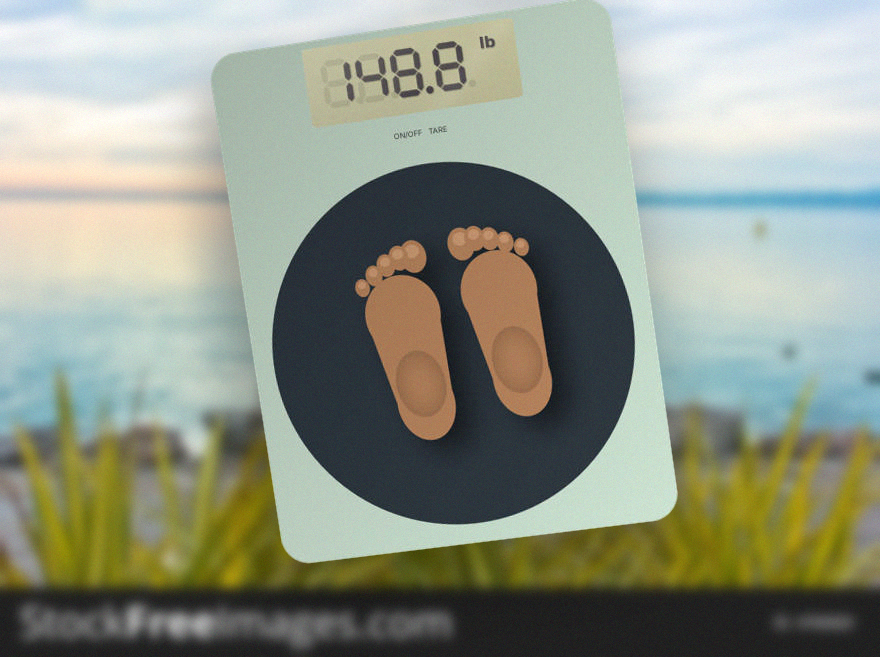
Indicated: 148.8,lb
